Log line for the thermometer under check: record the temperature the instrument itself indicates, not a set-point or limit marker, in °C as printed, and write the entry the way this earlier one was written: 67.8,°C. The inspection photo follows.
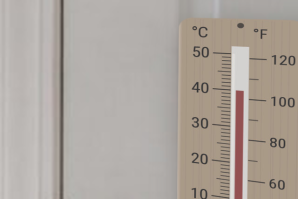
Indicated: 40,°C
